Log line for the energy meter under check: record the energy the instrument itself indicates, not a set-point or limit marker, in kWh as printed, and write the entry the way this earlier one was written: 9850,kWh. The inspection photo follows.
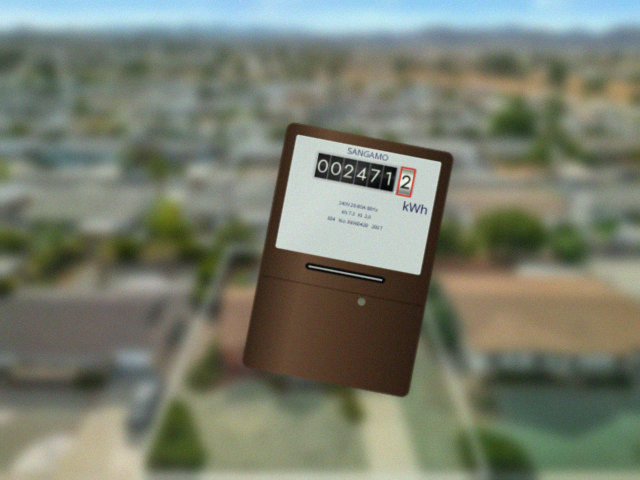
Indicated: 2471.2,kWh
